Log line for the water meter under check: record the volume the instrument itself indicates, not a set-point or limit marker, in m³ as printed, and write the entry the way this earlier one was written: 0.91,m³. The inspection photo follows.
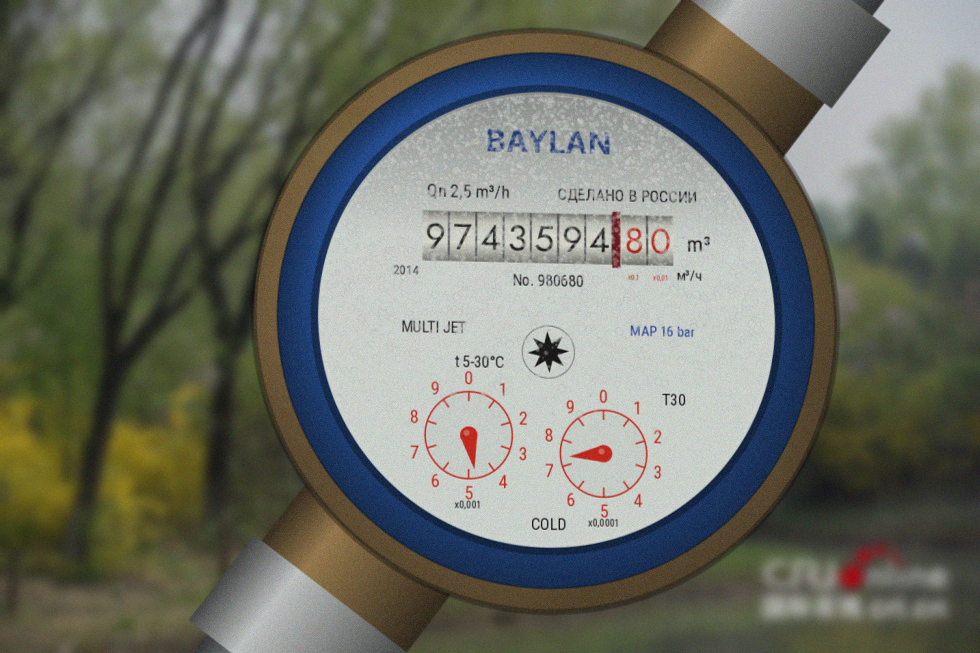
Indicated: 9743594.8047,m³
